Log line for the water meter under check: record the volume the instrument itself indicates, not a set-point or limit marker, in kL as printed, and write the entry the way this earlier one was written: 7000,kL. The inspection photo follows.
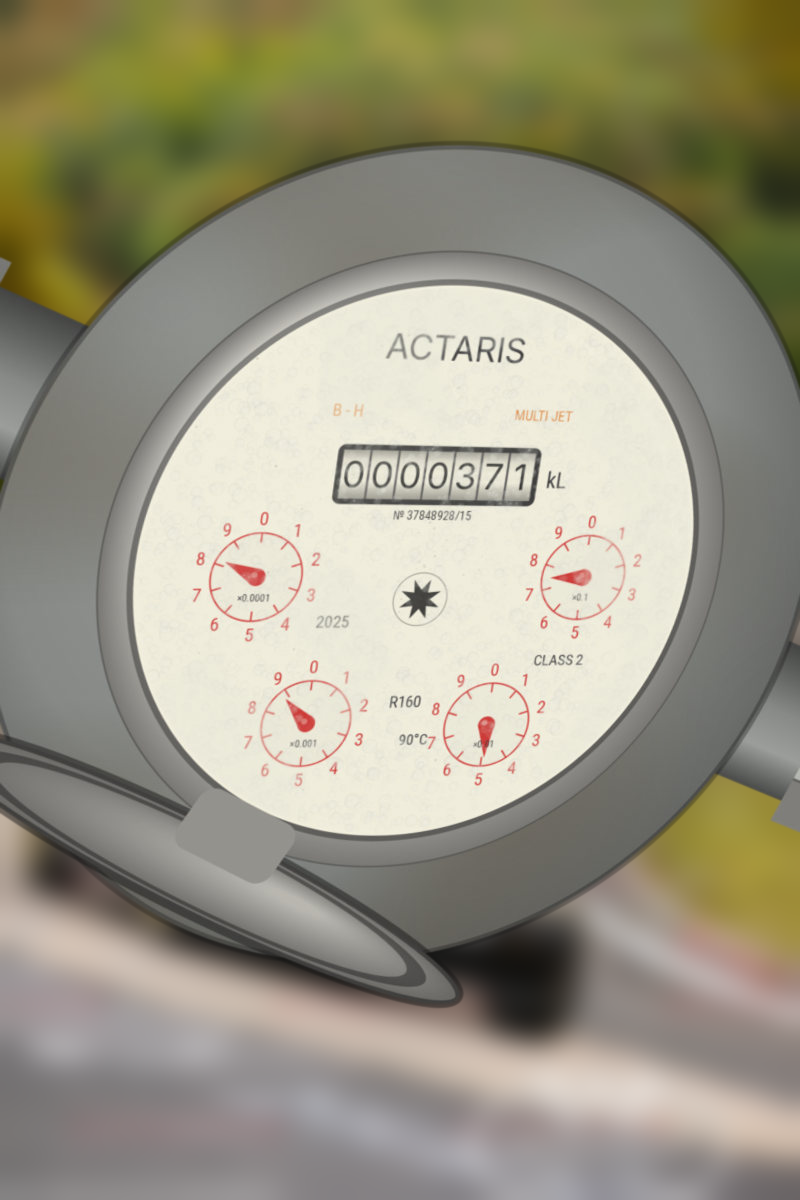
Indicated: 371.7488,kL
